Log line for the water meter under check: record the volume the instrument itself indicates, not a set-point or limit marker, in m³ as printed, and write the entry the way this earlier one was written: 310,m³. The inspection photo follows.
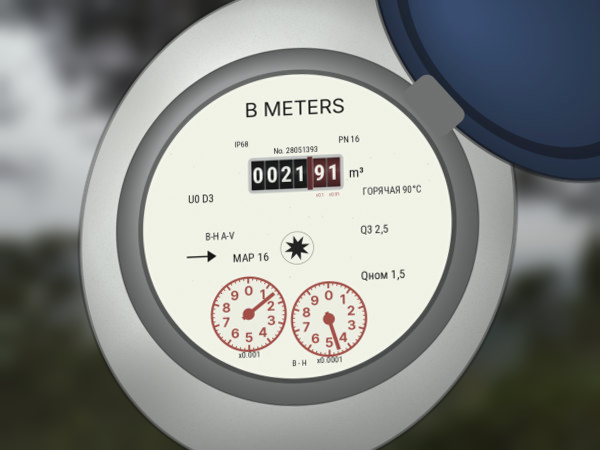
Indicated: 21.9114,m³
